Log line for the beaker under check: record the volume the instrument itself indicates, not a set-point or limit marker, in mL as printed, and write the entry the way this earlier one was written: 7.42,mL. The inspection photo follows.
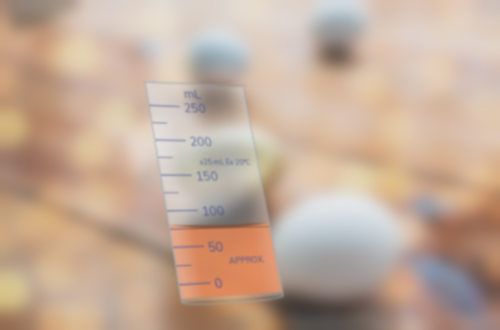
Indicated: 75,mL
